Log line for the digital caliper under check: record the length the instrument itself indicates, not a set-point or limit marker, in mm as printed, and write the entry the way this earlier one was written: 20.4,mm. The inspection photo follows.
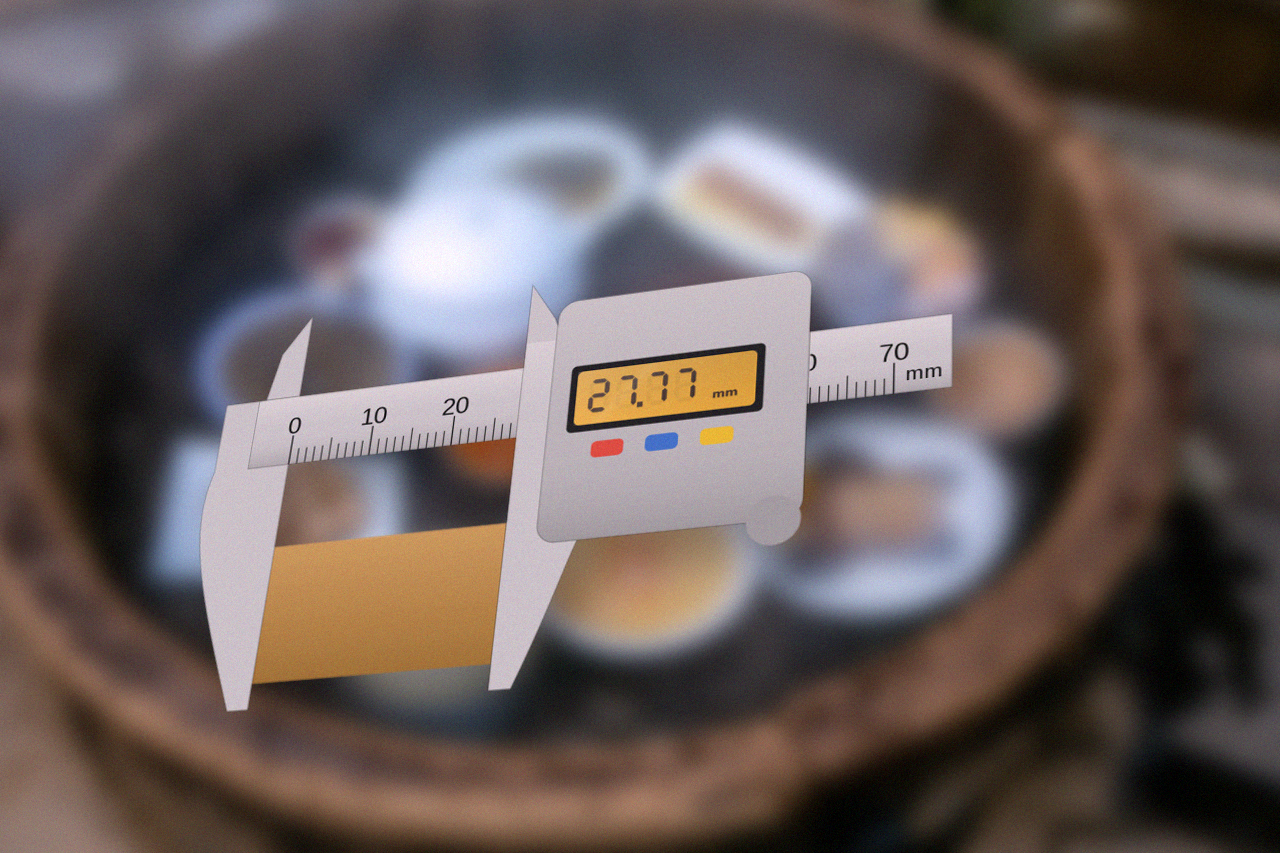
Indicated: 27.77,mm
